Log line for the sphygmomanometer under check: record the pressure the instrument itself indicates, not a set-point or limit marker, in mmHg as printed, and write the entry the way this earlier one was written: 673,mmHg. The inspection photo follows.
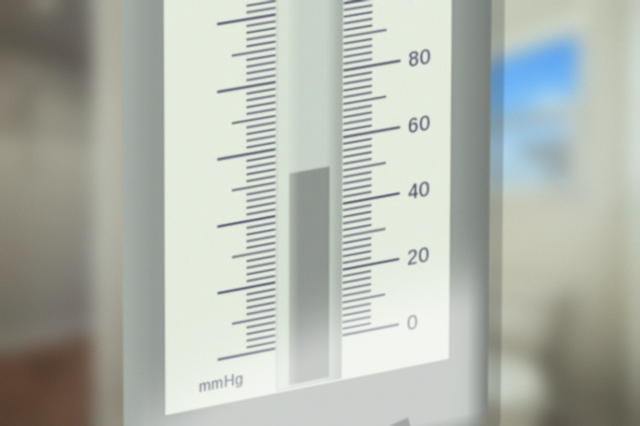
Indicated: 52,mmHg
